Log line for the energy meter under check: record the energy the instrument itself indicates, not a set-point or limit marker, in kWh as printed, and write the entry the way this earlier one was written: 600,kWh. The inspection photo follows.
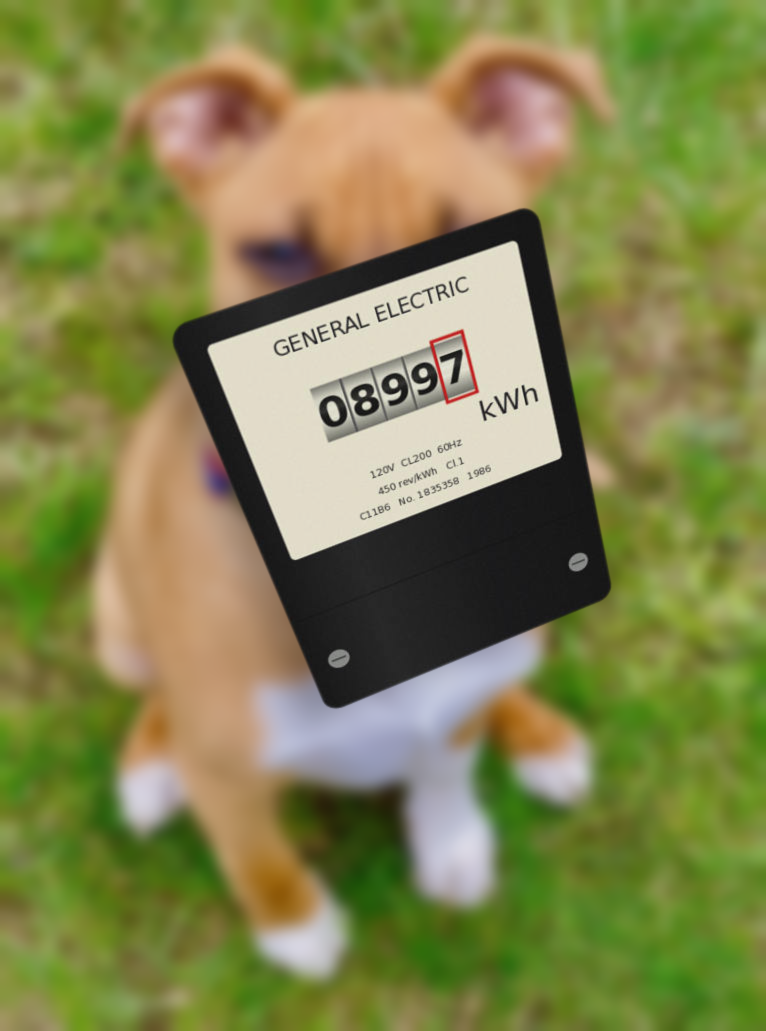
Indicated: 899.7,kWh
